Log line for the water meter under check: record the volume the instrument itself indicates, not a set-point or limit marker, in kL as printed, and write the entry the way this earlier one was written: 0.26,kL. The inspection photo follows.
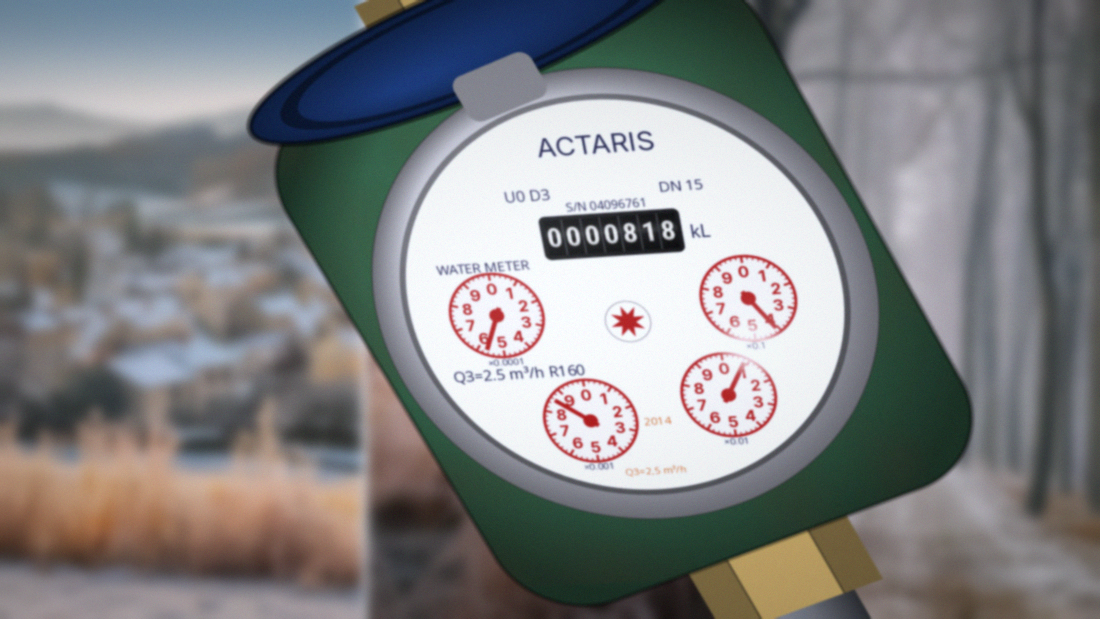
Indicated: 818.4085,kL
